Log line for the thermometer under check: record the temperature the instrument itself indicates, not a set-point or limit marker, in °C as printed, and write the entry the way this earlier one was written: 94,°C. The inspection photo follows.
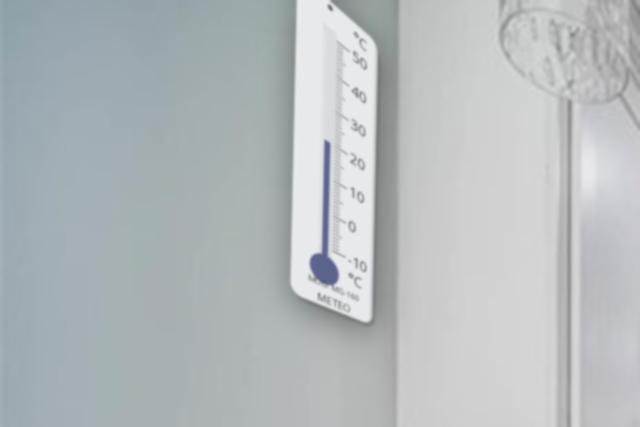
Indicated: 20,°C
